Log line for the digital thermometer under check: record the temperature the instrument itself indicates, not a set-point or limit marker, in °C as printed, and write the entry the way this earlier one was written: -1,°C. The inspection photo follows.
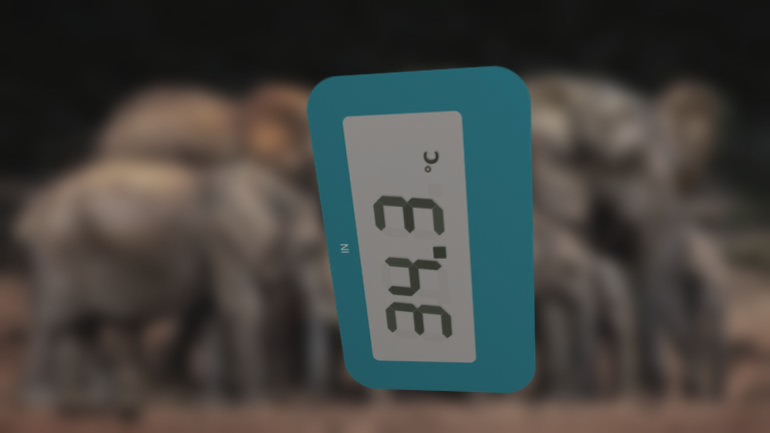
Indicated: 34.3,°C
